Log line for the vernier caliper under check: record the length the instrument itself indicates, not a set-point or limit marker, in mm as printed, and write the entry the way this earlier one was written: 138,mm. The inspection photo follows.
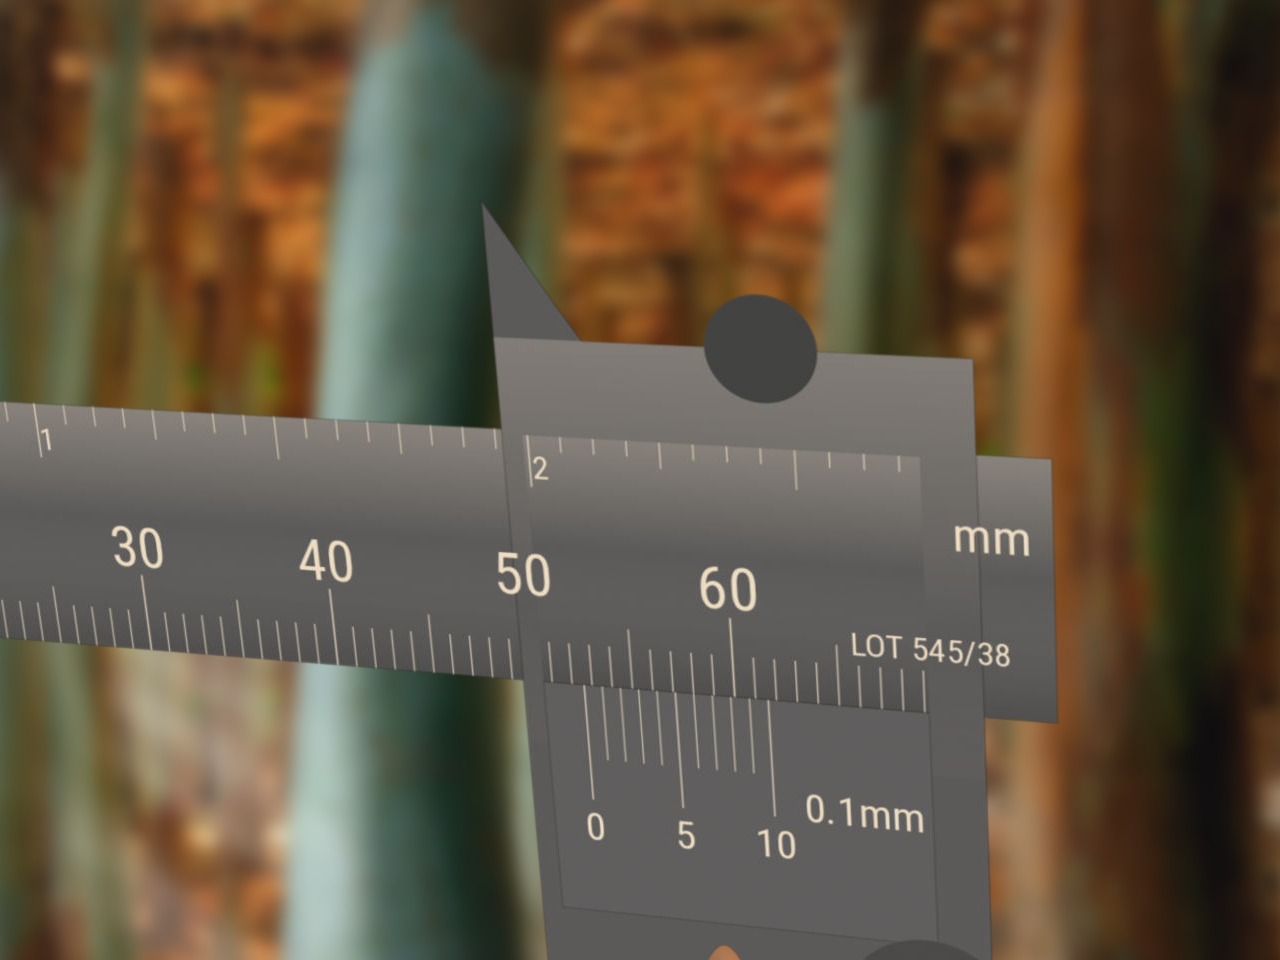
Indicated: 52.6,mm
